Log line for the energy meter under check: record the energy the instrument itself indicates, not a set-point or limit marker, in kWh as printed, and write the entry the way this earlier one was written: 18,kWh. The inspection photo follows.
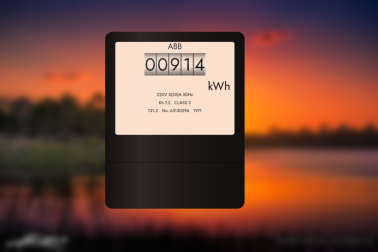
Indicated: 914,kWh
